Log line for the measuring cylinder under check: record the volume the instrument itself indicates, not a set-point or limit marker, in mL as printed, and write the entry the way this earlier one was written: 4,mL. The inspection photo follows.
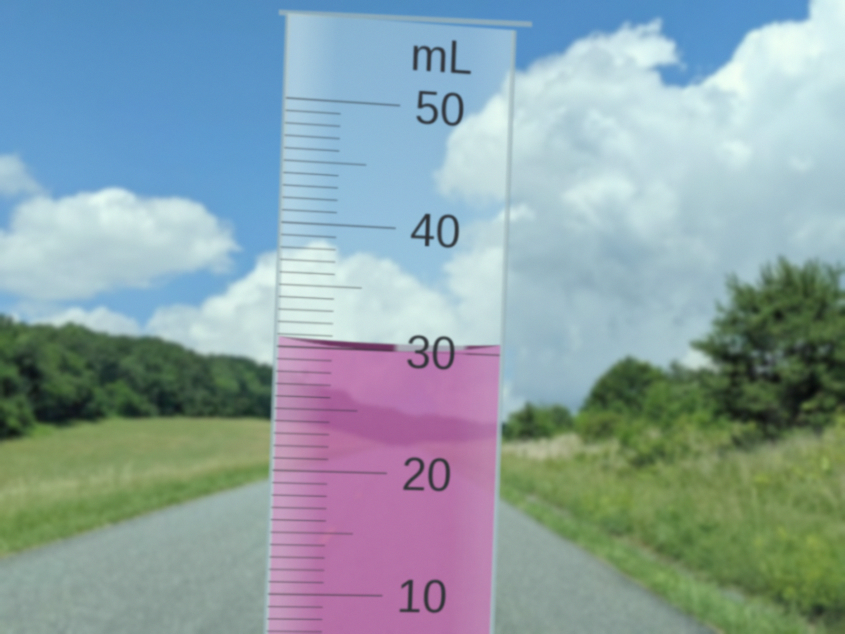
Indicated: 30,mL
